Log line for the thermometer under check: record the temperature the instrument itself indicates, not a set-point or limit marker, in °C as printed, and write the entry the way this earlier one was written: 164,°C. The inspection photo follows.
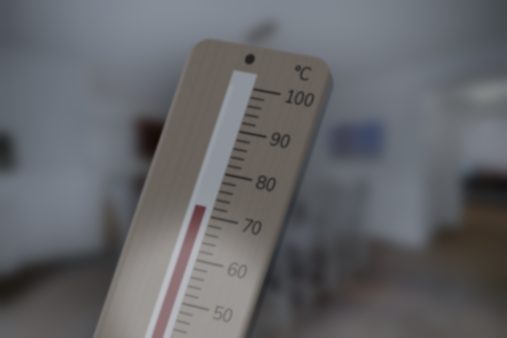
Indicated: 72,°C
